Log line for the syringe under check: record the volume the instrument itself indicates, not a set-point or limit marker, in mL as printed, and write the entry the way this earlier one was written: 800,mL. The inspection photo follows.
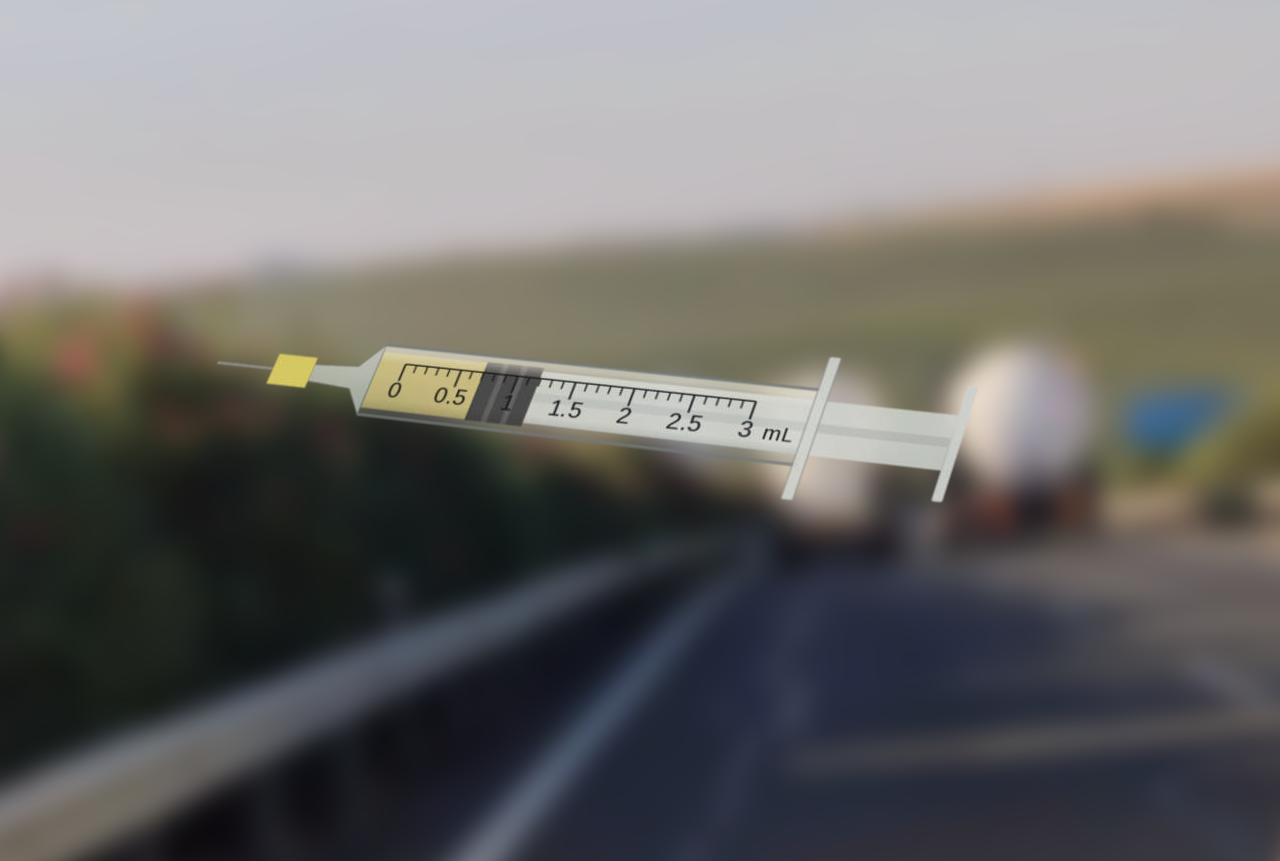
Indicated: 0.7,mL
